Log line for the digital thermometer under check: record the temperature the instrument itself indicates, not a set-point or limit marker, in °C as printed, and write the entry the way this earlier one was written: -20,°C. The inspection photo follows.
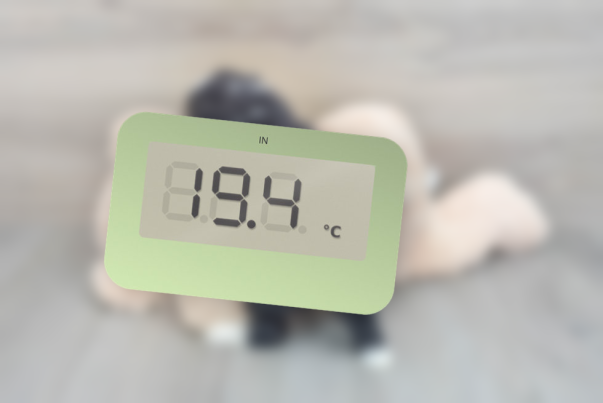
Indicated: 19.4,°C
